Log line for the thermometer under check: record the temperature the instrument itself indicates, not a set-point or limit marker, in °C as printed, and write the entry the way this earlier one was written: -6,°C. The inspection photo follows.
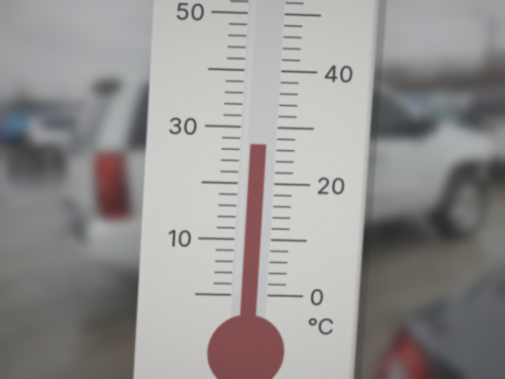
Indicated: 27,°C
